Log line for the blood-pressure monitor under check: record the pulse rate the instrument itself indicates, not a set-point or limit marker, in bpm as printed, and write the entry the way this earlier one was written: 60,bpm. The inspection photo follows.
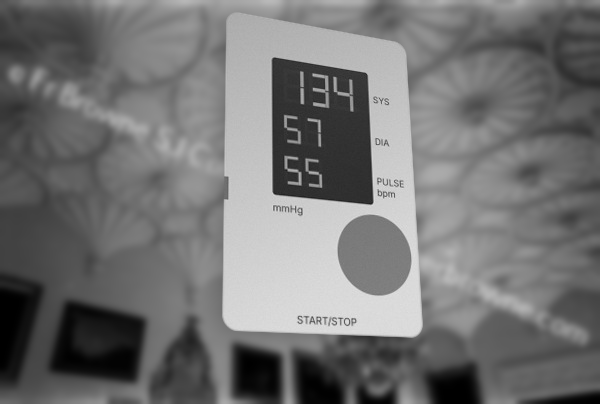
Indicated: 55,bpm
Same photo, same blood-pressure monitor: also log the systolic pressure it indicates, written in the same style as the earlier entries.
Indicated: 134,mmHg
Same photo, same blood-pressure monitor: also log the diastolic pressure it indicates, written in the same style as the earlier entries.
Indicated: 57,mmHg
